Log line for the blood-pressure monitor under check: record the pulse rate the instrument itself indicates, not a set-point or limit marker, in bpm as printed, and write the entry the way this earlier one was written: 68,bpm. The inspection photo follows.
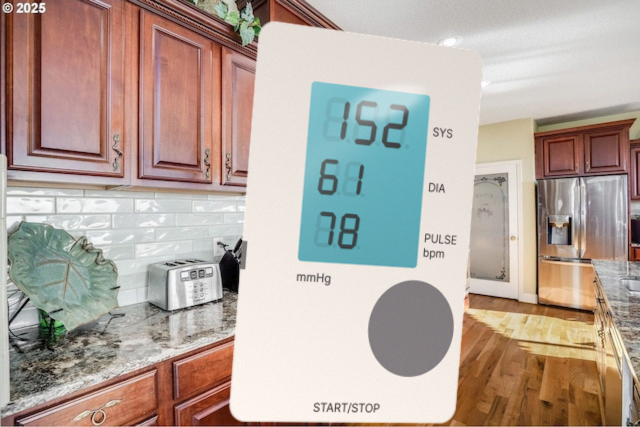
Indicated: 78,bpm
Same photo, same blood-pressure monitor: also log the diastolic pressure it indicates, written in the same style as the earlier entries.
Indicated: 61,mmHg
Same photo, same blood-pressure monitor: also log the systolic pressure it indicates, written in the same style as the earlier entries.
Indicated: 152,mmHg
